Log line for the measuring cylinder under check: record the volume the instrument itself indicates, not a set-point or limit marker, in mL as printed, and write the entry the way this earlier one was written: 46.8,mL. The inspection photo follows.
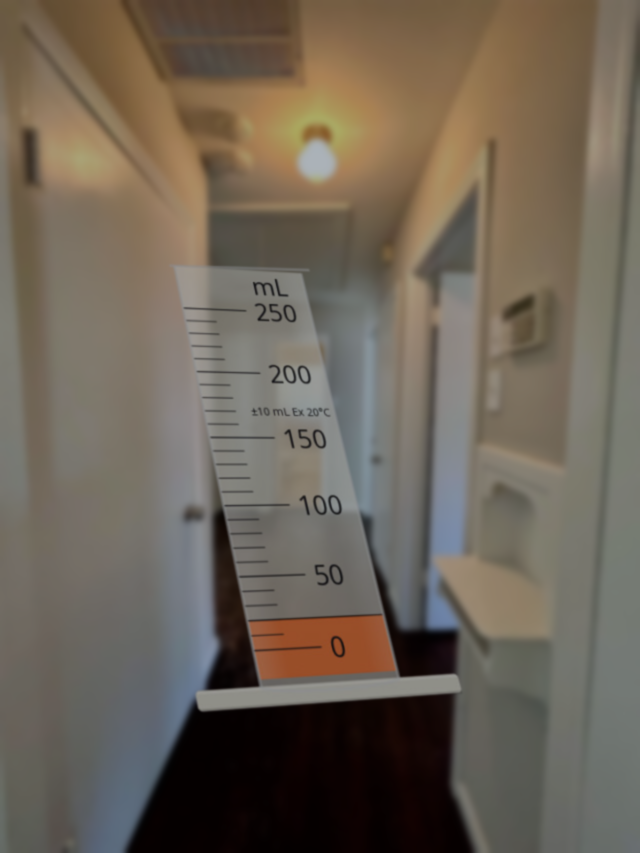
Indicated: 20,mL
